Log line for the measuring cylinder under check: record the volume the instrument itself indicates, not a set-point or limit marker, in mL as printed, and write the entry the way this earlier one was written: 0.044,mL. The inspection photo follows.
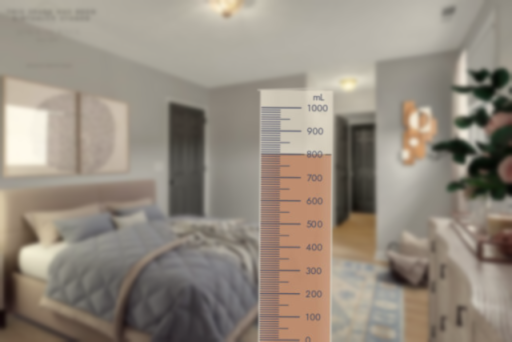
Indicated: 800,mL
